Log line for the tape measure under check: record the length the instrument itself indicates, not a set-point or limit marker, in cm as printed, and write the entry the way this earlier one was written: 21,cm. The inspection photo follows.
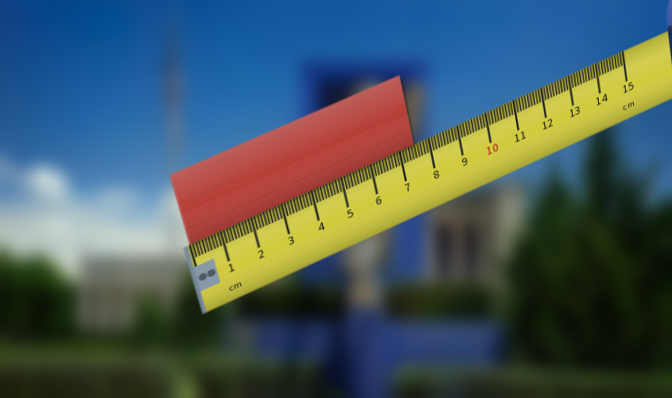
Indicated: 7.5,cm
